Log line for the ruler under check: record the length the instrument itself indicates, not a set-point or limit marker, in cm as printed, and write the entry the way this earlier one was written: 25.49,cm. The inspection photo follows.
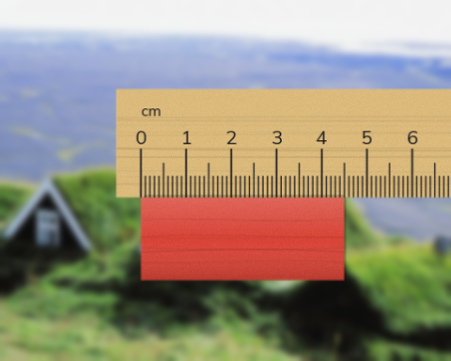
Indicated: 4.5,cm
